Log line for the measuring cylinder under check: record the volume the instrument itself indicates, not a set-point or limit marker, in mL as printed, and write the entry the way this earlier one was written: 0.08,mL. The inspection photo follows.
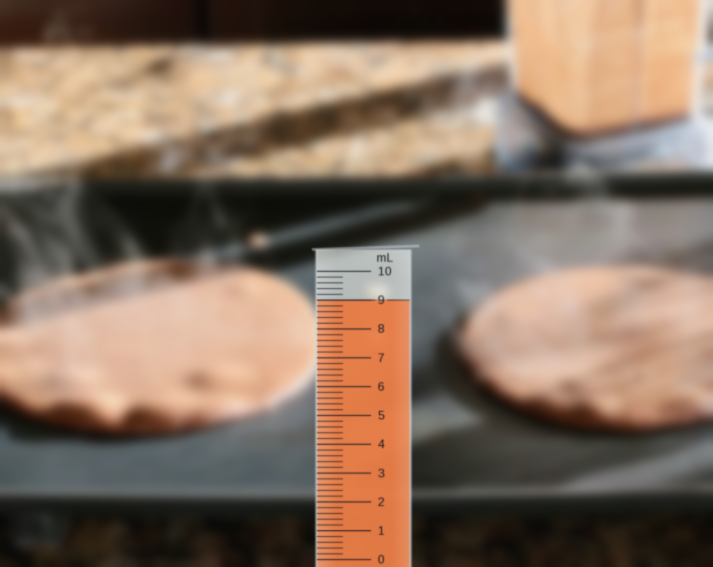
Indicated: 9,mL
